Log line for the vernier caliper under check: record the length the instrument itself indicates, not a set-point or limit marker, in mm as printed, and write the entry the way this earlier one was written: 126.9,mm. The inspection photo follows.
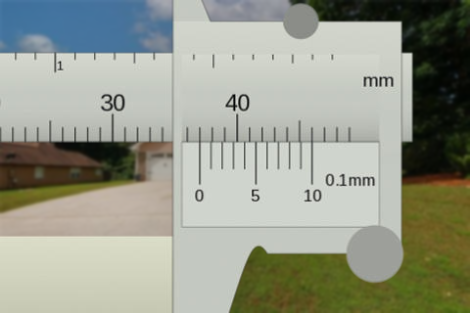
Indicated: 37.0,mm
